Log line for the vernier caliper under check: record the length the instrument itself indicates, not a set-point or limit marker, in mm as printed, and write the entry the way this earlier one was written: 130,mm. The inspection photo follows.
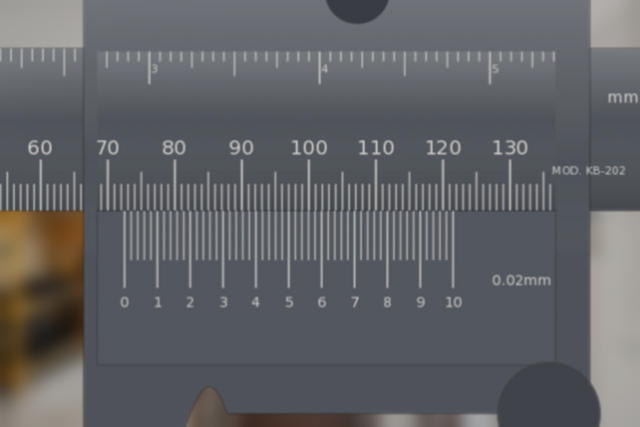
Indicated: 72.5,mm
